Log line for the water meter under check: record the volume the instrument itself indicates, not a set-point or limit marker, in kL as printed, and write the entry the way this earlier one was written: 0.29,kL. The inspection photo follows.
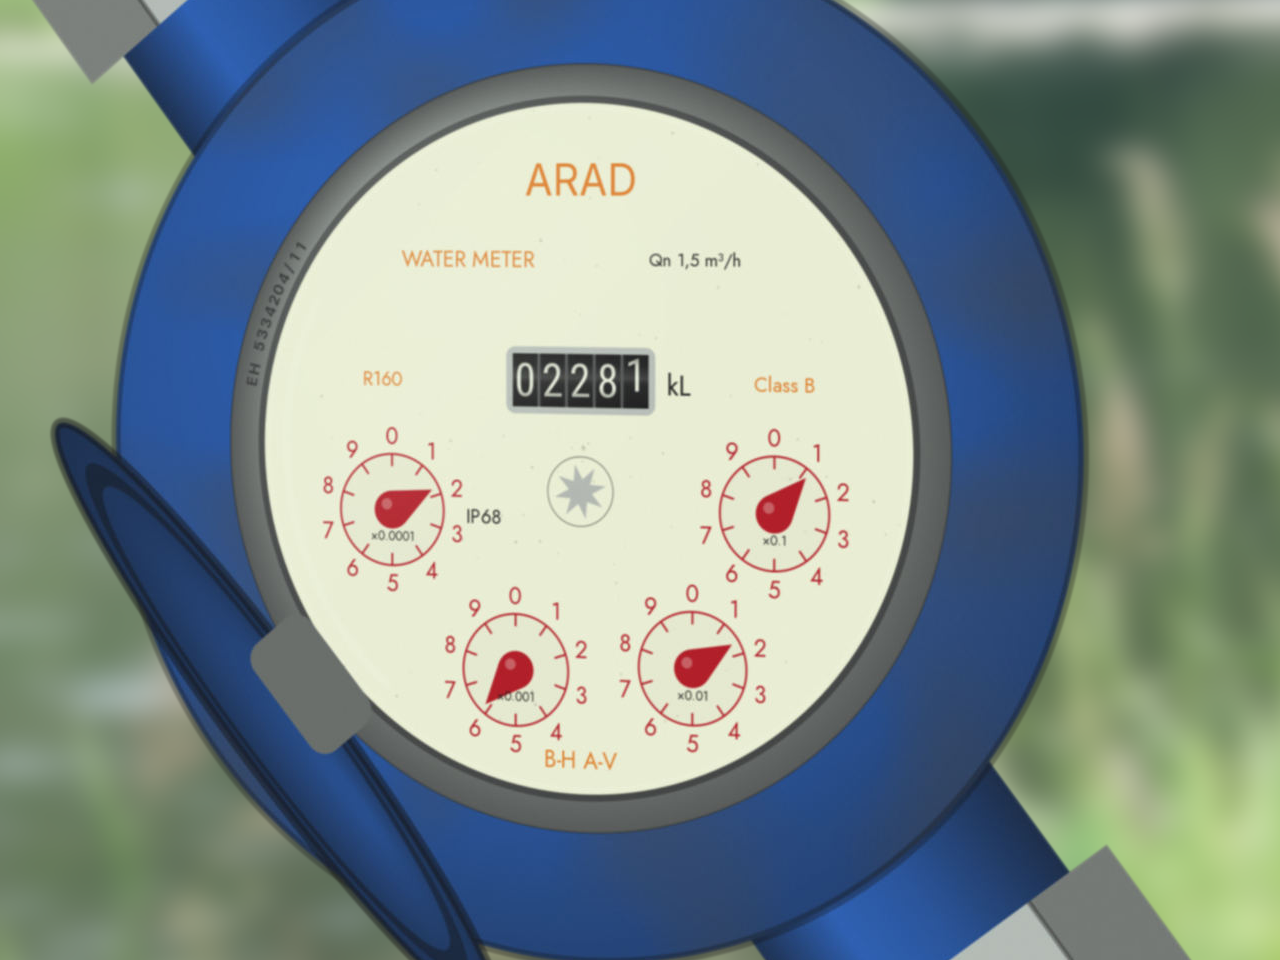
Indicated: 2281.1161,kL
